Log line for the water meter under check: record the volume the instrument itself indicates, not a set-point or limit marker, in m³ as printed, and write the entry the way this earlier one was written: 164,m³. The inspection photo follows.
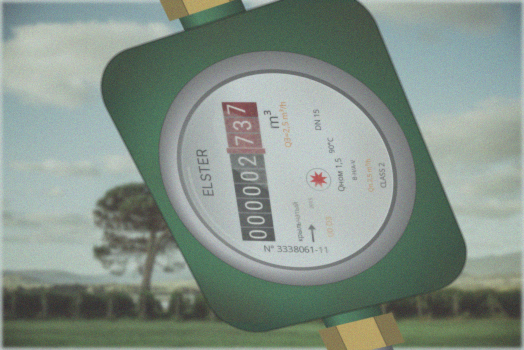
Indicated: 2.737,m³
